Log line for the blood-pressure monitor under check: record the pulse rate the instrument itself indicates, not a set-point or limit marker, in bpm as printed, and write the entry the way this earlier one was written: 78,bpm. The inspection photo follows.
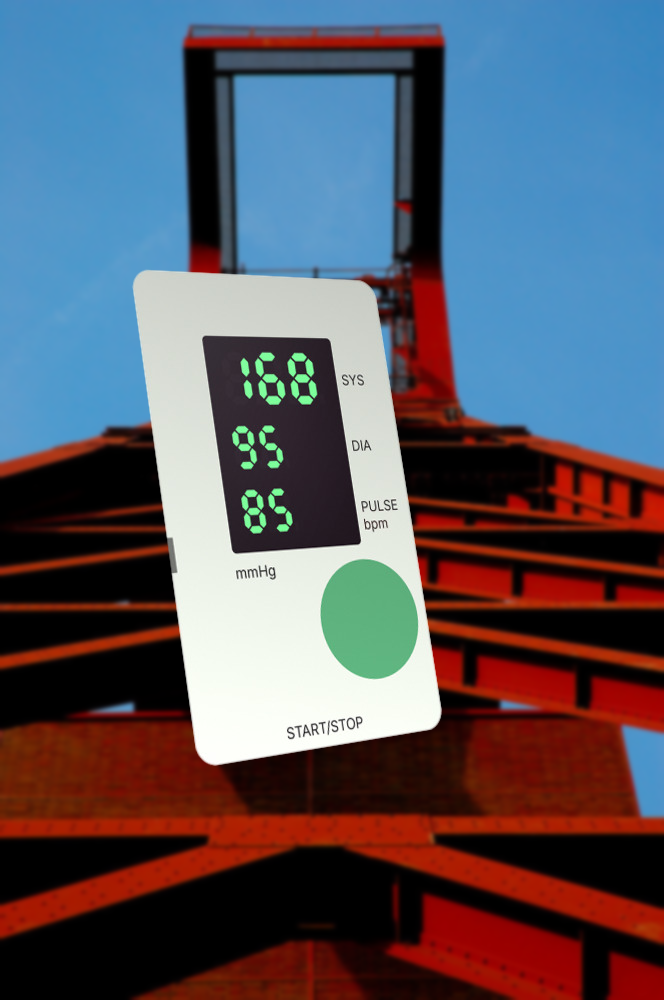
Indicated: 85,bpm
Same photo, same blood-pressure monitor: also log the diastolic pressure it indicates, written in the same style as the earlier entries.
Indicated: 95,mmHg
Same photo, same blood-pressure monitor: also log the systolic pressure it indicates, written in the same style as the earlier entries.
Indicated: 168,mmHg
